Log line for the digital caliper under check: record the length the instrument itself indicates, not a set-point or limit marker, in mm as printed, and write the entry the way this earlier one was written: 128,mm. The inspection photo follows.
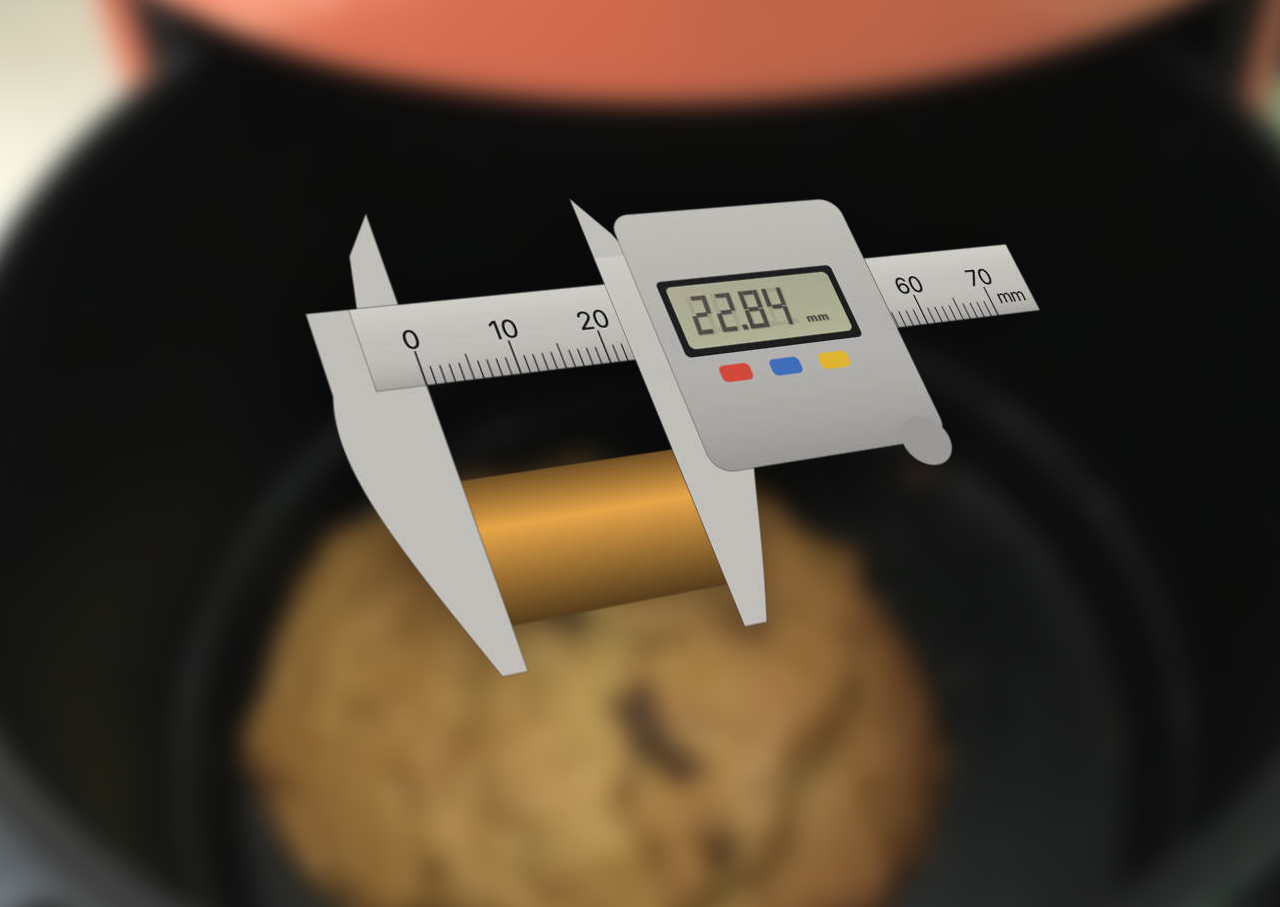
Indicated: 22.84,mm
